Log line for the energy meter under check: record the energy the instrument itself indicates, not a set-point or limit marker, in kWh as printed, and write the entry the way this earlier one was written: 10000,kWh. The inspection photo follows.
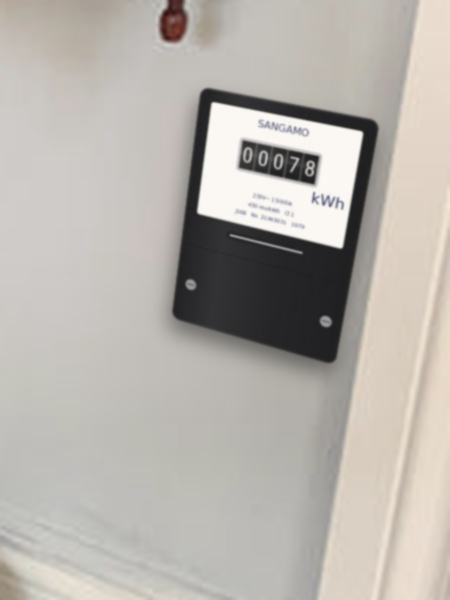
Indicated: 78,kWh
